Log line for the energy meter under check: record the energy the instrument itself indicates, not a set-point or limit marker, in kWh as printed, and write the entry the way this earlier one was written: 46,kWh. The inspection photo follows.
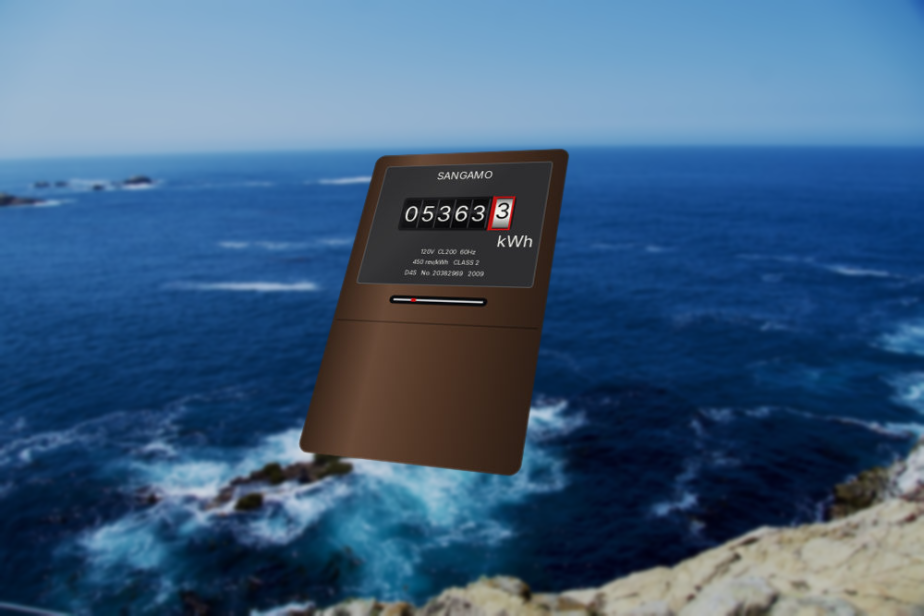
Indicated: 5363.3,kWh
